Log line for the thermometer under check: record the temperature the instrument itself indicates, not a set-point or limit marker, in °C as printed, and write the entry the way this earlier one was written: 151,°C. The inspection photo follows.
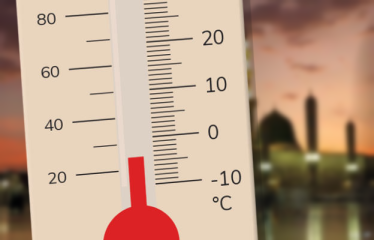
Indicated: -4,°C
